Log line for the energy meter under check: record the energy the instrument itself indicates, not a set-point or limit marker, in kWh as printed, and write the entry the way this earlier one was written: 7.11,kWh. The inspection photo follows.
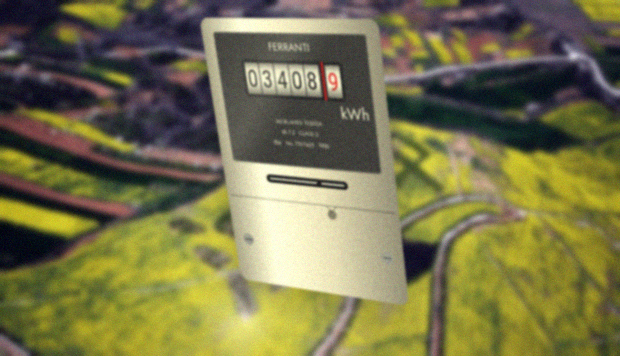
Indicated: 3408.9,kWh
